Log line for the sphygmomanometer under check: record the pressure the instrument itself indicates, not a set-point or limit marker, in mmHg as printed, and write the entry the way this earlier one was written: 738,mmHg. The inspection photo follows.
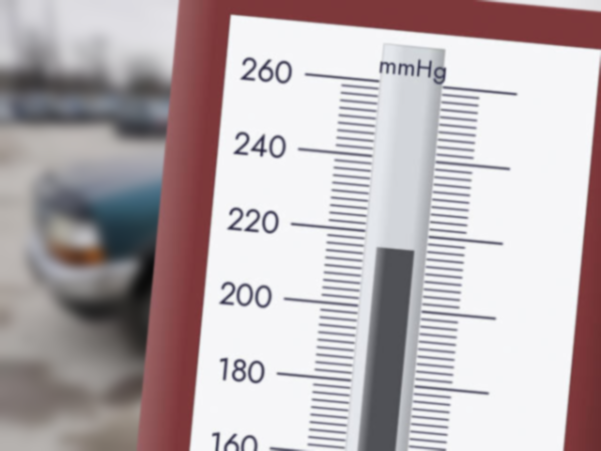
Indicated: 216,mmHg
